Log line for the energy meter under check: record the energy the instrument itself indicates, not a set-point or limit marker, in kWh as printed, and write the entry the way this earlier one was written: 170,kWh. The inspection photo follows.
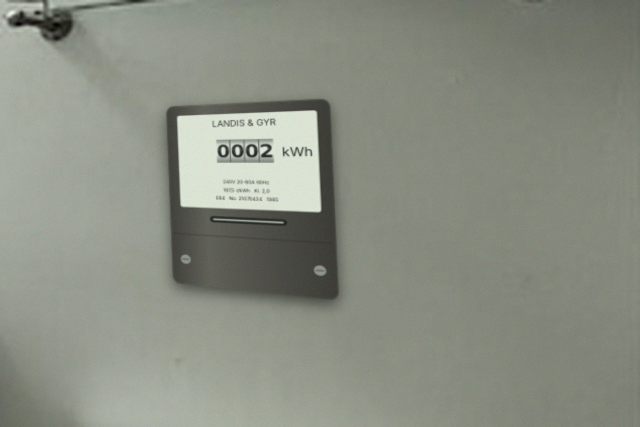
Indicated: 2,kWh
